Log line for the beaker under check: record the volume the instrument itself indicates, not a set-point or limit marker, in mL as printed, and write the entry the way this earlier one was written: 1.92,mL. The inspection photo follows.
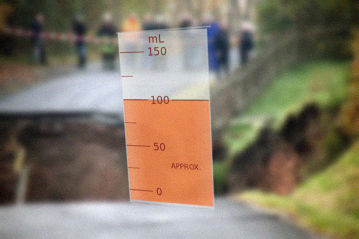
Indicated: 100,mL
